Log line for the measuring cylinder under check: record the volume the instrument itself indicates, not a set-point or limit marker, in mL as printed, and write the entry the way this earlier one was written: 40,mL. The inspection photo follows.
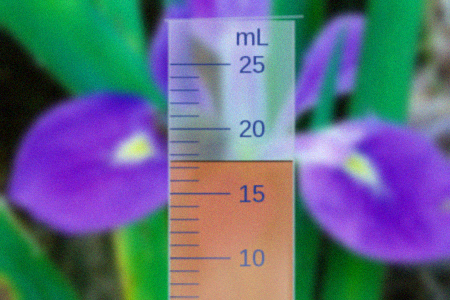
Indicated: 17.5,mL
